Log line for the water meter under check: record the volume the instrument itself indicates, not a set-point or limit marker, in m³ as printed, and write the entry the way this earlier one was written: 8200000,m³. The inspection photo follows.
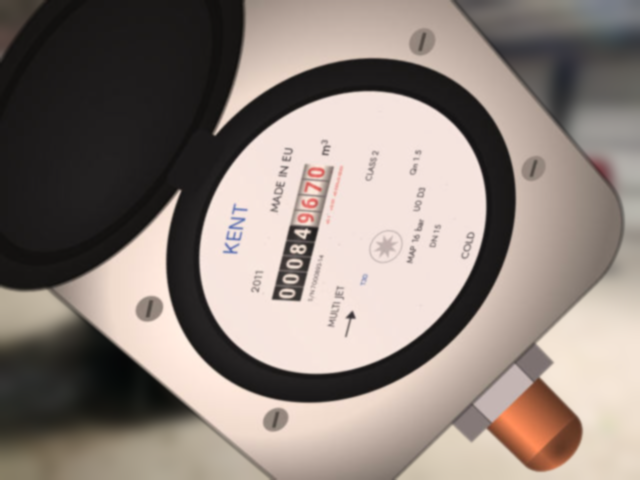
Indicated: 84.9670,m³
